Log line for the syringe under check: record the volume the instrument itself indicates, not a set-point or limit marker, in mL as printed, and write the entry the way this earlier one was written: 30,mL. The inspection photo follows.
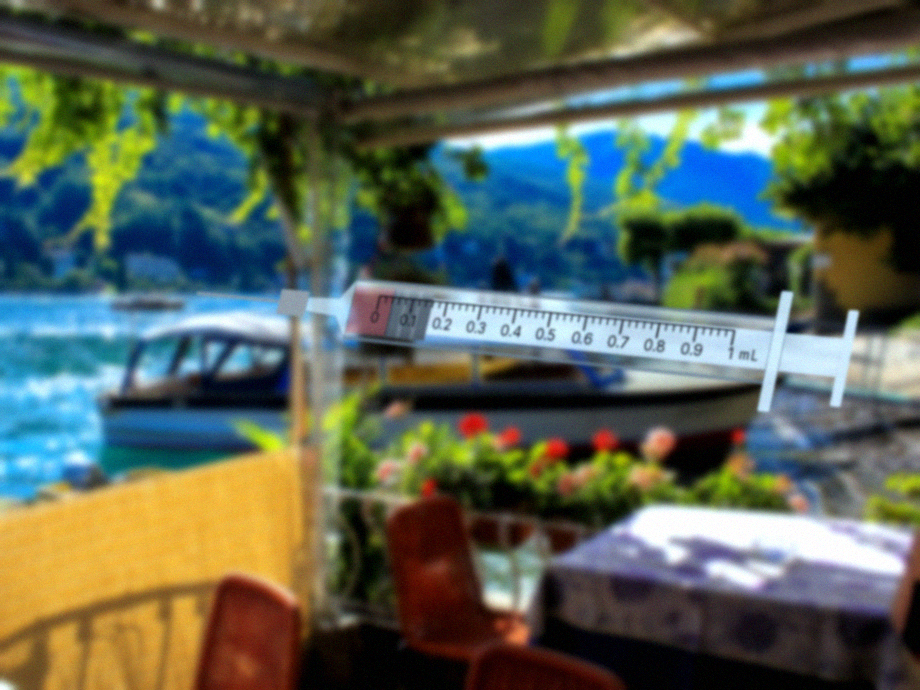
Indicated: 0.04,mL
